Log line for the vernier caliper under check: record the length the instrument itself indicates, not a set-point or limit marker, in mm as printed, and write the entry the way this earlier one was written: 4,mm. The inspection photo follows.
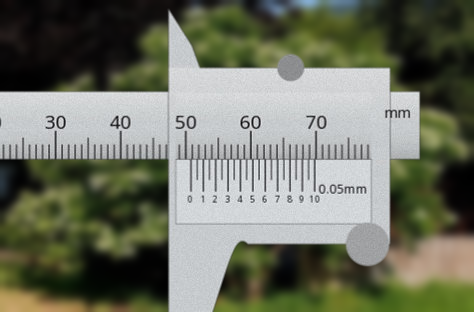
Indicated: 50.8,mm
